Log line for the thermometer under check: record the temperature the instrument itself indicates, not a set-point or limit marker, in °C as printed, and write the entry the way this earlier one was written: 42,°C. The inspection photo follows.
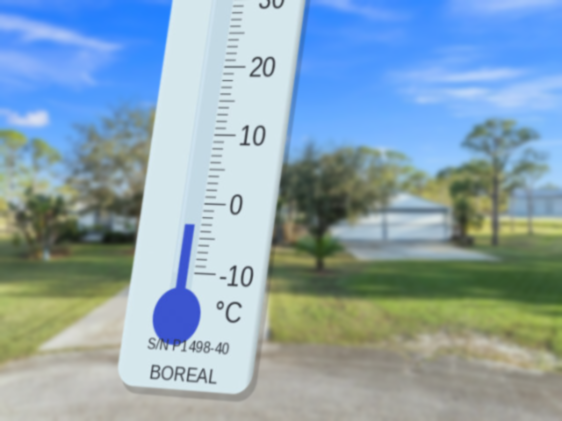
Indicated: -3,°C
